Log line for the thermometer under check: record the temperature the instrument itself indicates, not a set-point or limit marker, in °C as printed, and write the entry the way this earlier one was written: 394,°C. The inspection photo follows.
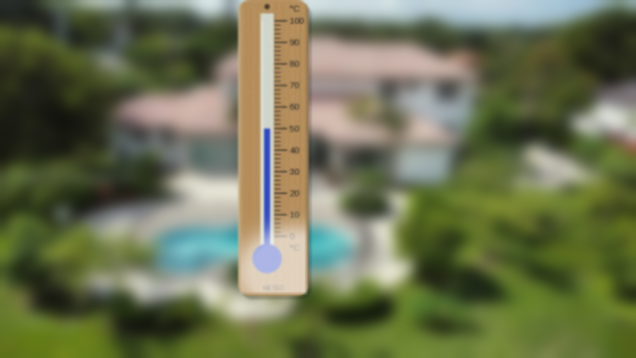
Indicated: 50,°C
